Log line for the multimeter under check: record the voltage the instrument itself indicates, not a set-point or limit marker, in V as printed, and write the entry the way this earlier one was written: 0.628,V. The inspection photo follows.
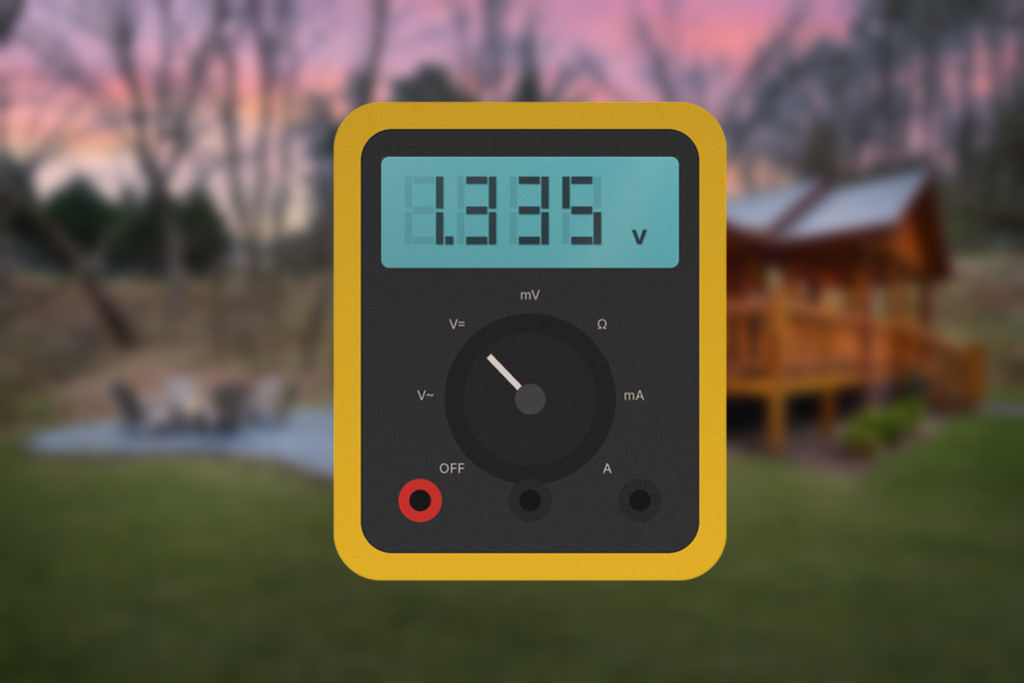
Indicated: 1.335,V
